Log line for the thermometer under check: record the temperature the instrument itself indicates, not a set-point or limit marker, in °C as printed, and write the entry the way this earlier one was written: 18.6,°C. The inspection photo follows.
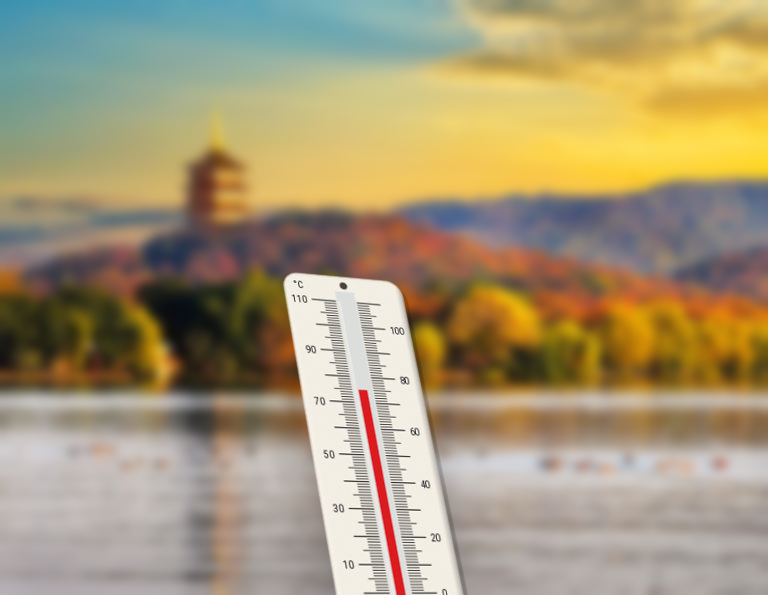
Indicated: 75,°C
